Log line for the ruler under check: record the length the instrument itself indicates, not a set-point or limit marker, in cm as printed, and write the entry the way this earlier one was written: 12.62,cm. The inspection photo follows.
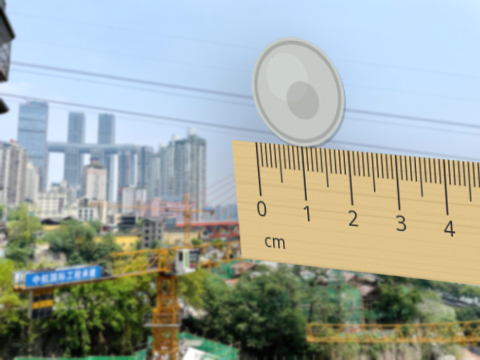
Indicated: 2,cm
